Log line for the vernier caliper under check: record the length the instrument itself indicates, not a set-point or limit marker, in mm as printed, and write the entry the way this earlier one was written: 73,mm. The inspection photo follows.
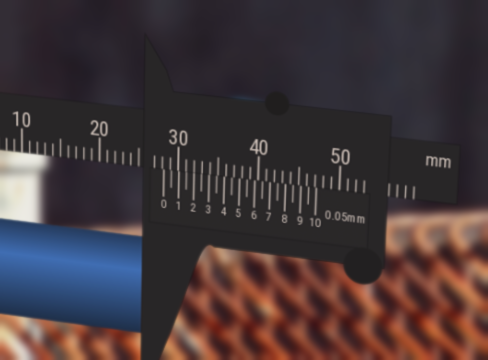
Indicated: 28.2,mm
